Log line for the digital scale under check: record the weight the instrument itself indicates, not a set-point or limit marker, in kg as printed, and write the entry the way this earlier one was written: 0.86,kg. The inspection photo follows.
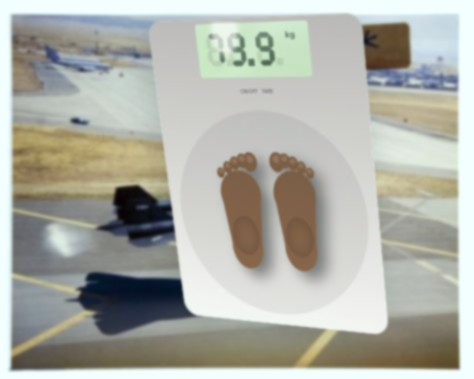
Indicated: 79.9,kg
